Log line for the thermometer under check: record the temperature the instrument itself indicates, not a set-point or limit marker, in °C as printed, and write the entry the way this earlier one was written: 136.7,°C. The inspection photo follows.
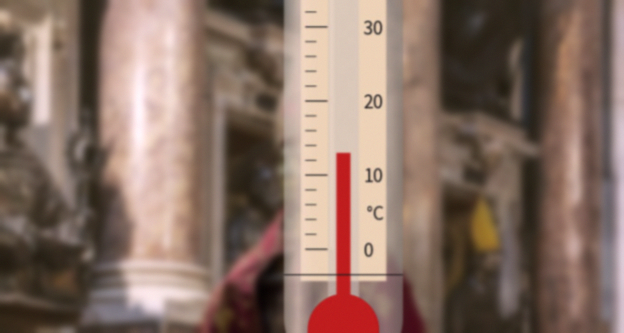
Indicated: 13,°C
